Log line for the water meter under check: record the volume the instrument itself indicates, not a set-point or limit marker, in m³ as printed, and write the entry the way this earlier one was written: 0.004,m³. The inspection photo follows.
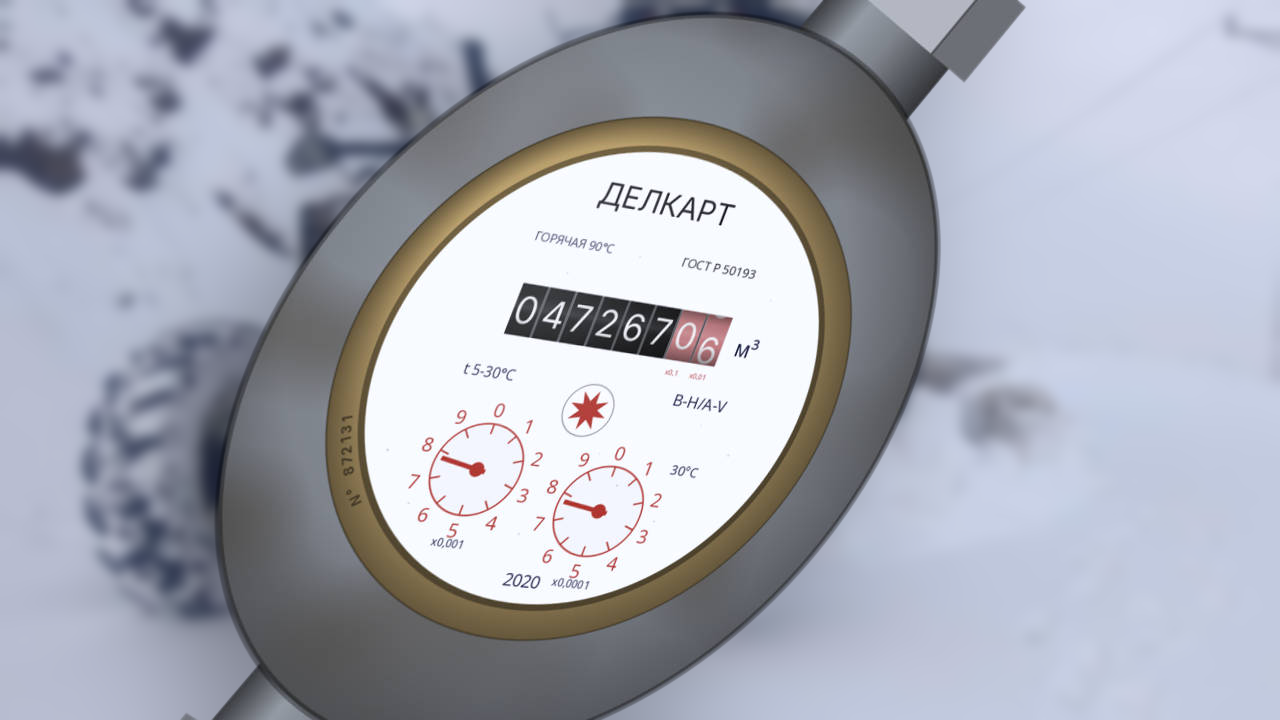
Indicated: 47267.0577,m³
